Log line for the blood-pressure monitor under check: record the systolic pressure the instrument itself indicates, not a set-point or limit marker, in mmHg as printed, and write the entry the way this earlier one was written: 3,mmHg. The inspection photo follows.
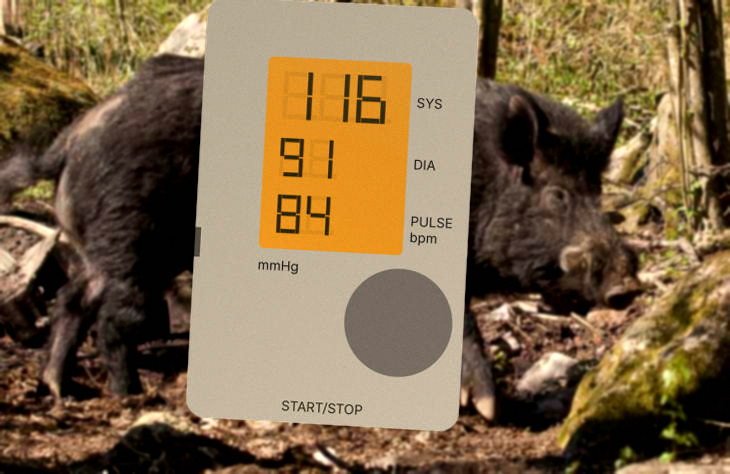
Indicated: 116,mmHg
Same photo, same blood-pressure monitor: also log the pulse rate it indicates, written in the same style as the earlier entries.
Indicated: 84,bpm
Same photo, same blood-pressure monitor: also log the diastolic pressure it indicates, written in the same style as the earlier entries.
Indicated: 91,mmHg
